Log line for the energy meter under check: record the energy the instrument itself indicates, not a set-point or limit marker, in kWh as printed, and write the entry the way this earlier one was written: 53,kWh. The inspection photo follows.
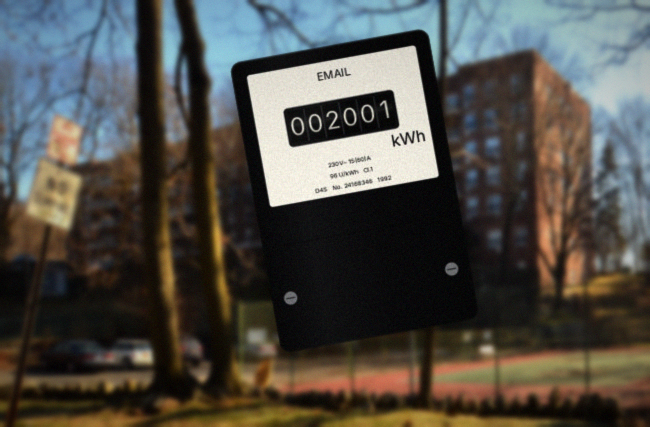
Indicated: 2001,kWh
